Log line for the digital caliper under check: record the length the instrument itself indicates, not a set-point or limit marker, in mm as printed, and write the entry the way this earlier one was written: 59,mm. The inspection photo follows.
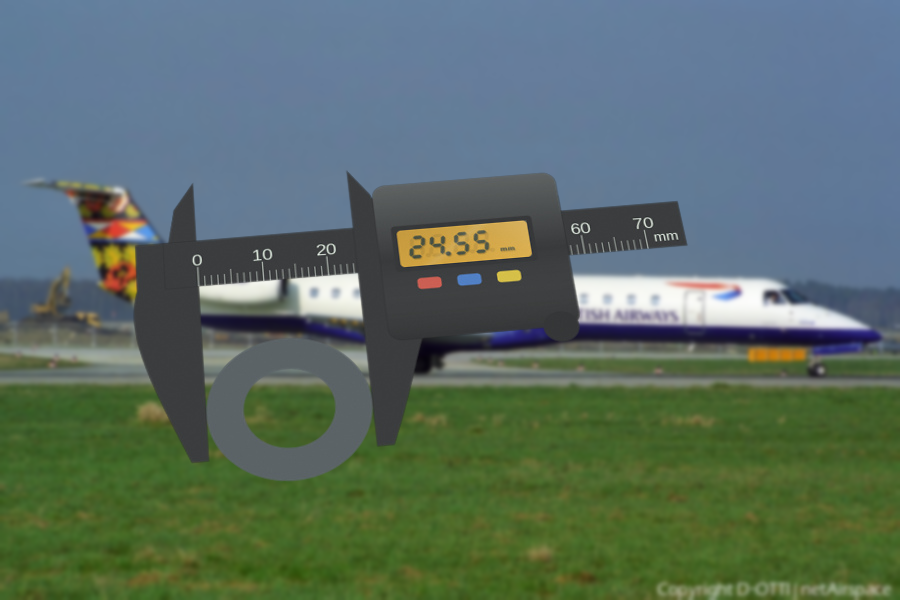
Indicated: 24.55,mm
